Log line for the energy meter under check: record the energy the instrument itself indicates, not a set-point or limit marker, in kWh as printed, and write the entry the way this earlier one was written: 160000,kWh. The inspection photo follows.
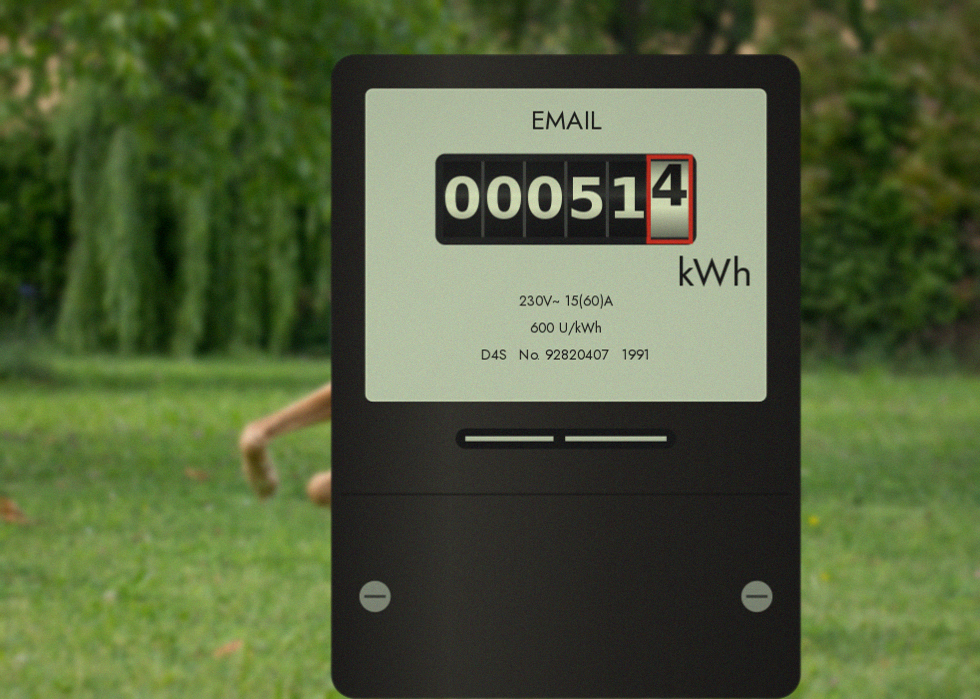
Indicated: 51.4,kWh
